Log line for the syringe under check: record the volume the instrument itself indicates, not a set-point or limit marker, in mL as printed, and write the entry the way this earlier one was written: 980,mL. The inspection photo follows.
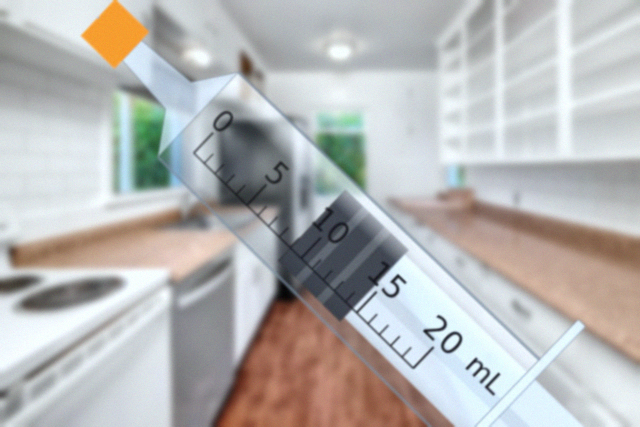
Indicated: 9,mL
